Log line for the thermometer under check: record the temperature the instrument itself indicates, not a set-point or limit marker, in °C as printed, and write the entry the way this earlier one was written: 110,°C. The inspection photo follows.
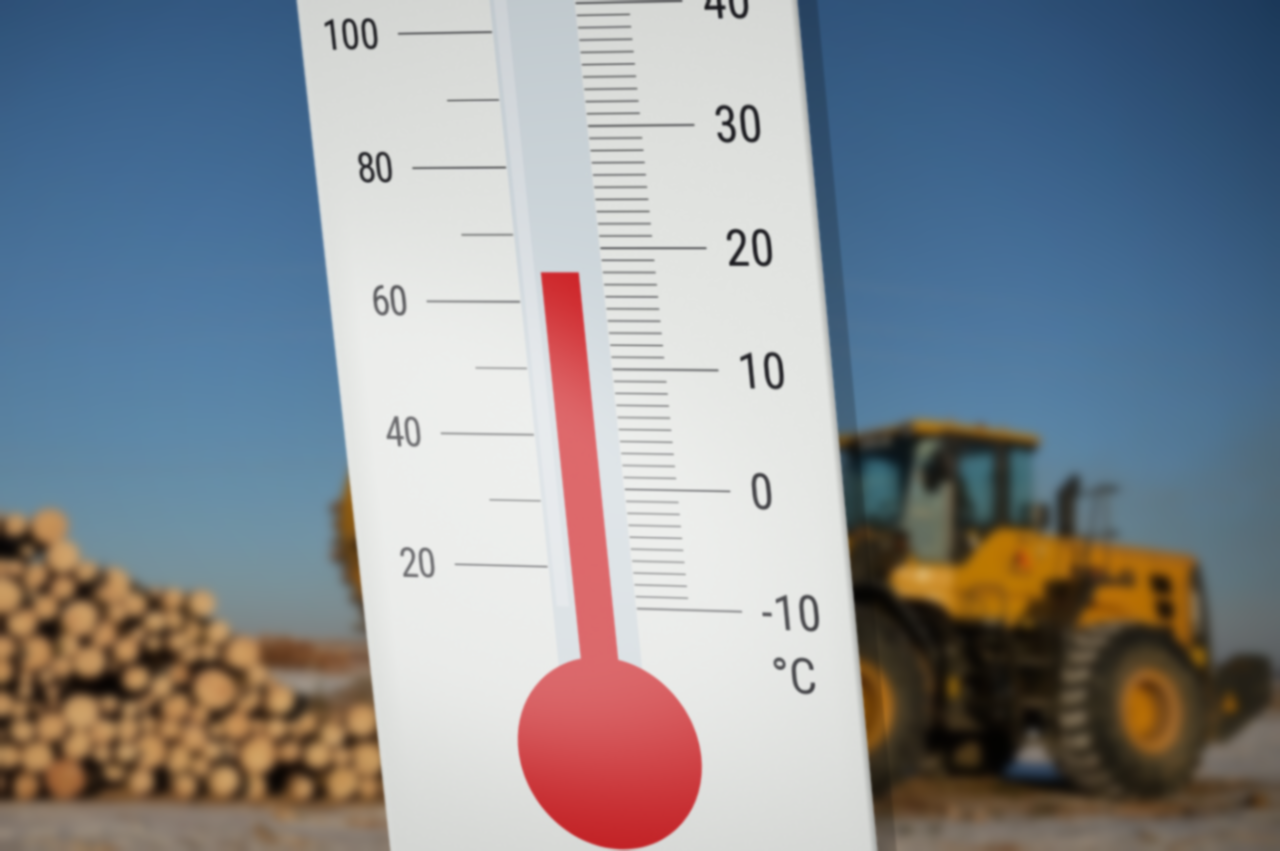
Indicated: 18,°C
